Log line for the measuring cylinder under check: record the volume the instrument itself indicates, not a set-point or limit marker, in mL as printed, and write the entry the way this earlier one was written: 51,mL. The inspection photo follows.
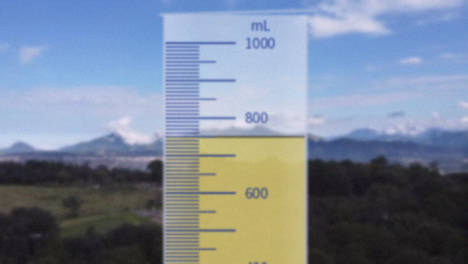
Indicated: 750,mL
